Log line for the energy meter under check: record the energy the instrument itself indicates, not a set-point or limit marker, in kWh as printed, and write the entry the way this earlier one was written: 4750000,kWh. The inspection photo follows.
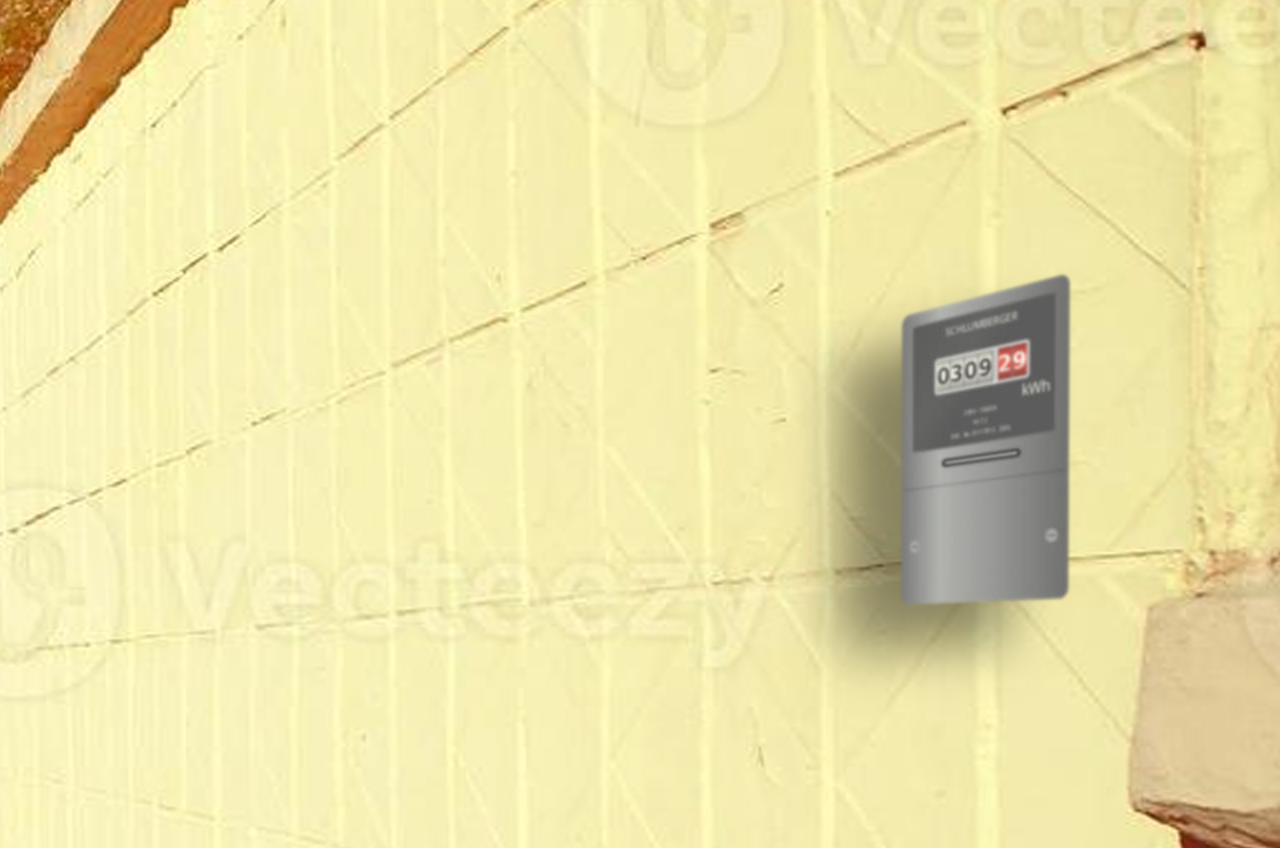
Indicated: 309.29,kWh
